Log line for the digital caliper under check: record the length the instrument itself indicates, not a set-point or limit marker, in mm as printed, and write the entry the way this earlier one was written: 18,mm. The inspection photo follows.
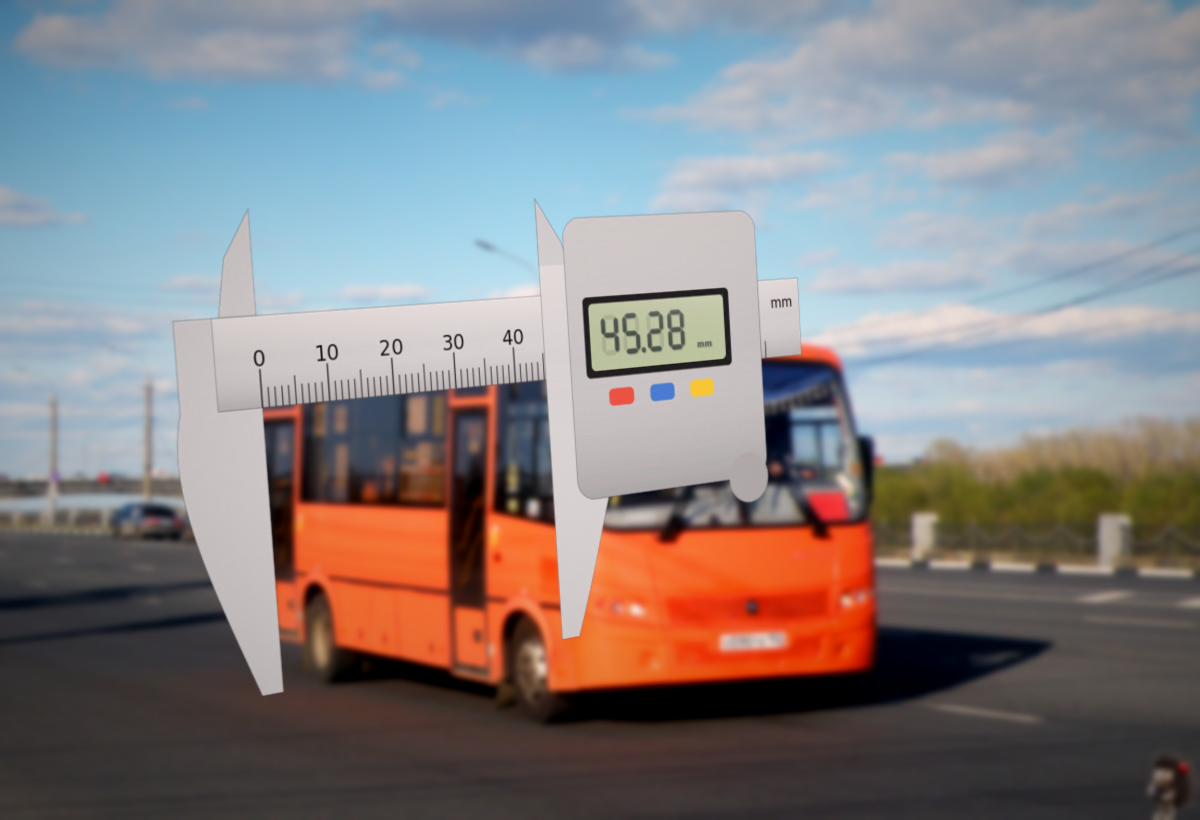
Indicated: 45.28,mm
